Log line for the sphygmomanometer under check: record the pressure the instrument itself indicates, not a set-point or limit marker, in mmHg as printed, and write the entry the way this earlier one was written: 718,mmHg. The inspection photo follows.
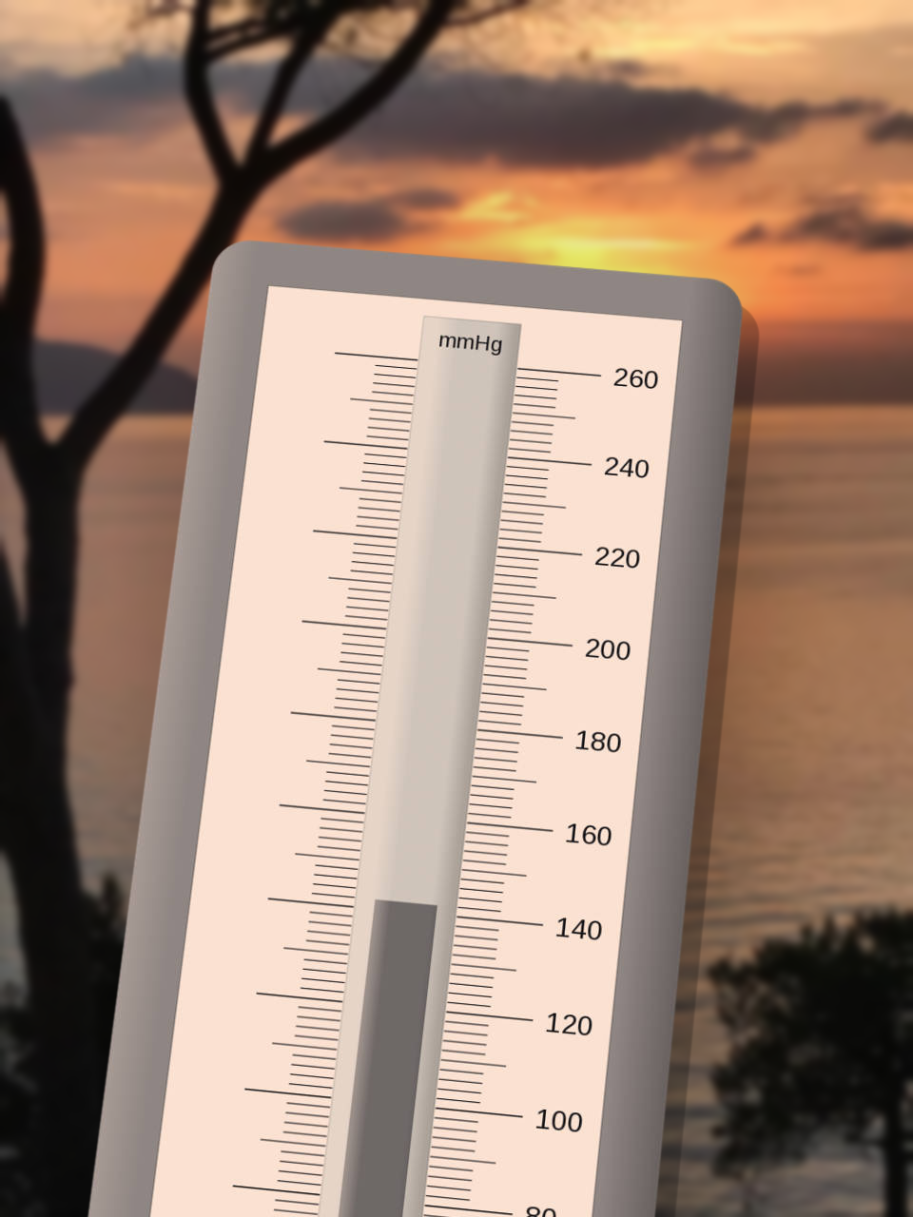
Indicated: 142,mmHg
